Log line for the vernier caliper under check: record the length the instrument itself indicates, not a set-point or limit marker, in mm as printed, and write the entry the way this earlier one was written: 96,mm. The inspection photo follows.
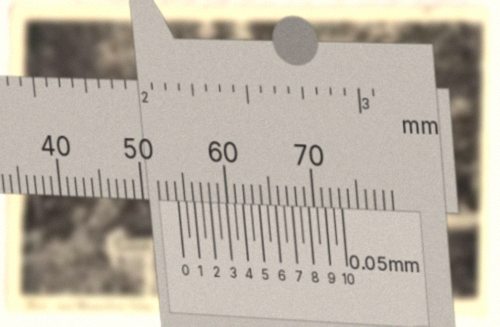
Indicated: 54.2,mm
